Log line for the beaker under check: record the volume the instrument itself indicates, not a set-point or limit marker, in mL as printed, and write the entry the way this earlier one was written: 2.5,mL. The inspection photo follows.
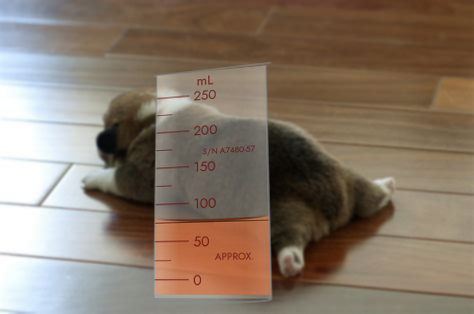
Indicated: 75,mL
